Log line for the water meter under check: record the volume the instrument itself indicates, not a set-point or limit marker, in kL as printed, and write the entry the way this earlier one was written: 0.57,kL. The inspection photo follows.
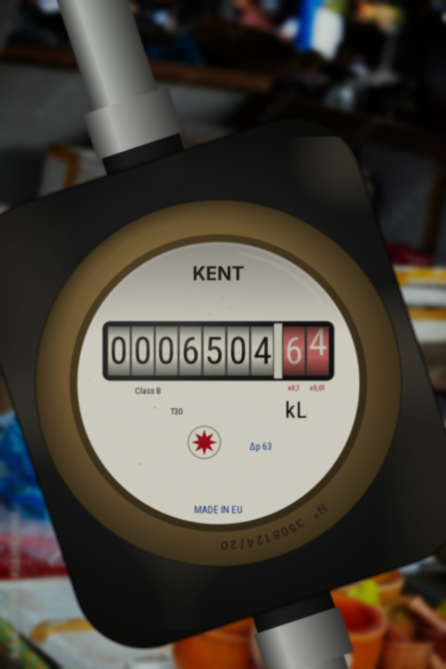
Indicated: 6504.64,kL
